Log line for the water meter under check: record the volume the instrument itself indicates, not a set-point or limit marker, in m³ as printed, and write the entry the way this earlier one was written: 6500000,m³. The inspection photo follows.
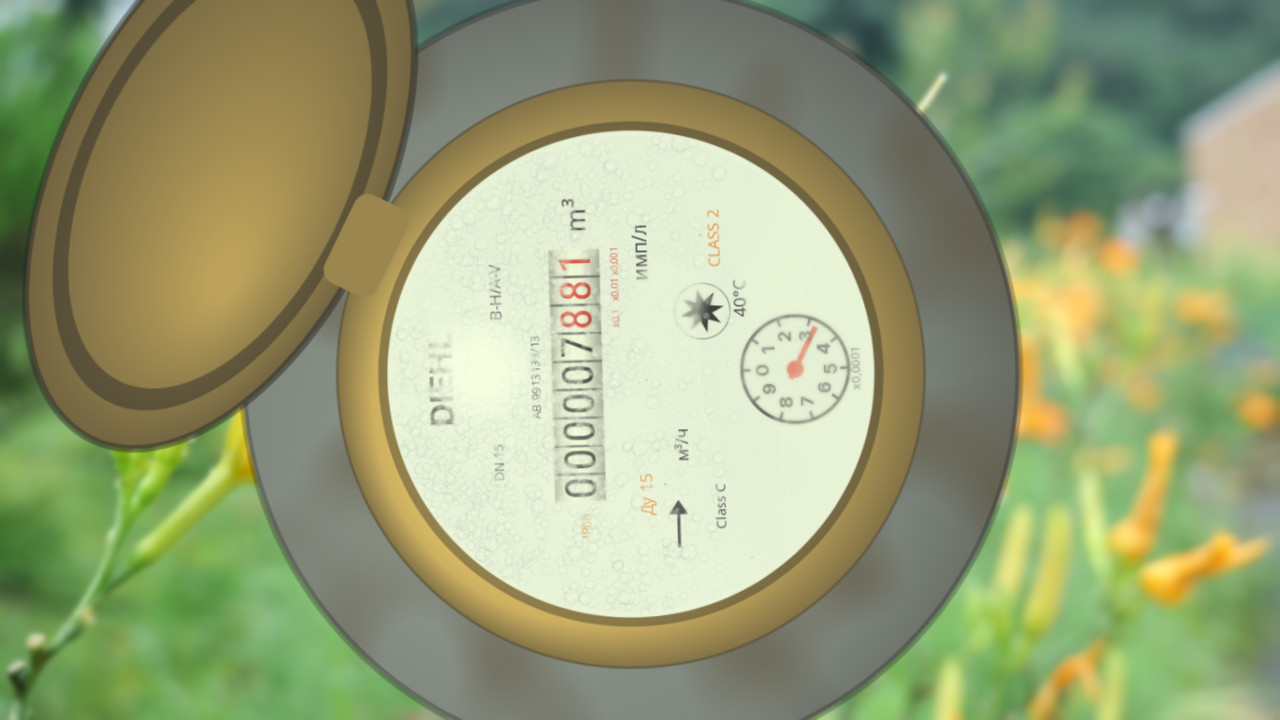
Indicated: 7.8813,m³
